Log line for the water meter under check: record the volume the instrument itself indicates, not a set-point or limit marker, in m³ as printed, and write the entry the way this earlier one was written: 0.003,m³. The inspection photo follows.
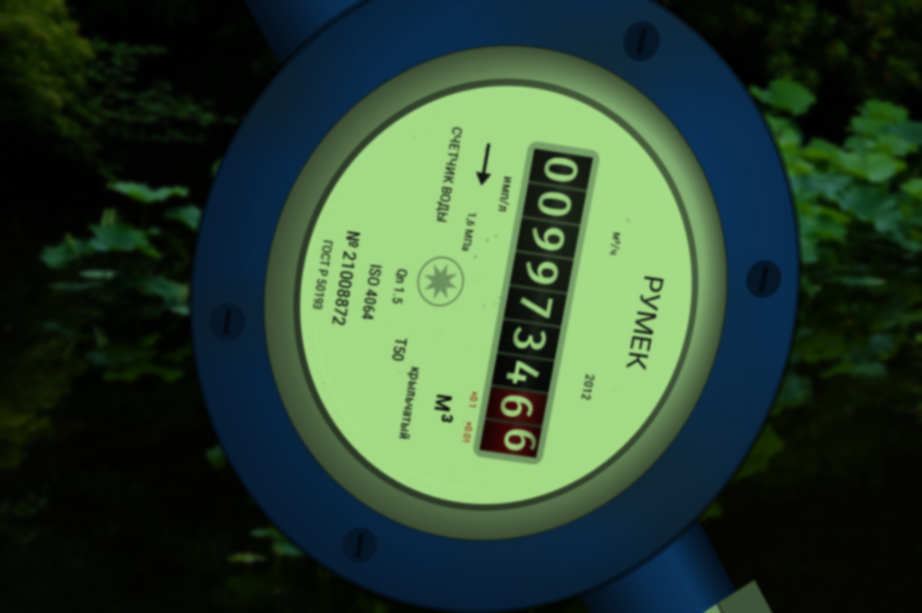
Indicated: 99734.66,m³
